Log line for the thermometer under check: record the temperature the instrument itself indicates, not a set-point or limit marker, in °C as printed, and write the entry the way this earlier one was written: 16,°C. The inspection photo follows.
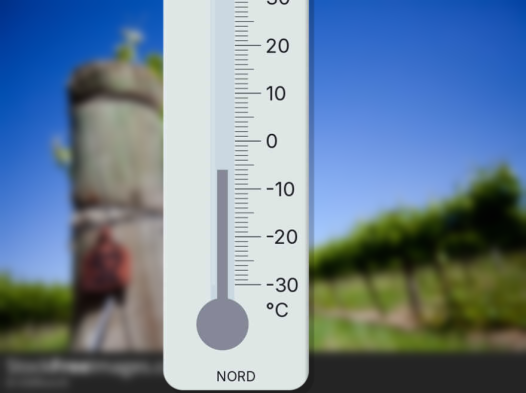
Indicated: -6,°C
